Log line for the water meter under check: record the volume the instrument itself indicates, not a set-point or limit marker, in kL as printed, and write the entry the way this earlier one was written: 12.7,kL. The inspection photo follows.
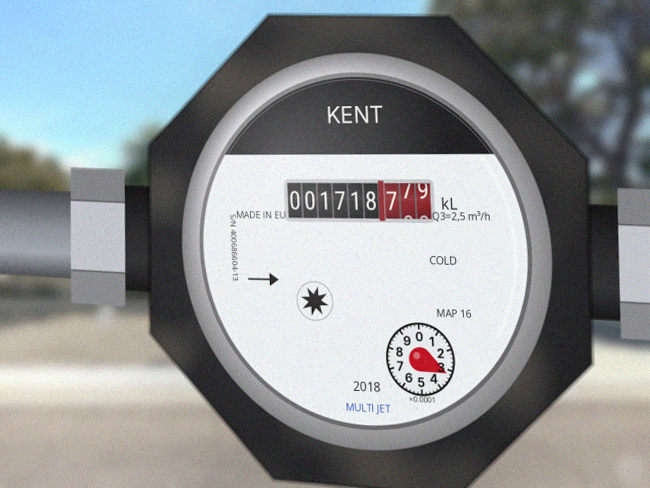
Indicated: 1718.7793,kL
